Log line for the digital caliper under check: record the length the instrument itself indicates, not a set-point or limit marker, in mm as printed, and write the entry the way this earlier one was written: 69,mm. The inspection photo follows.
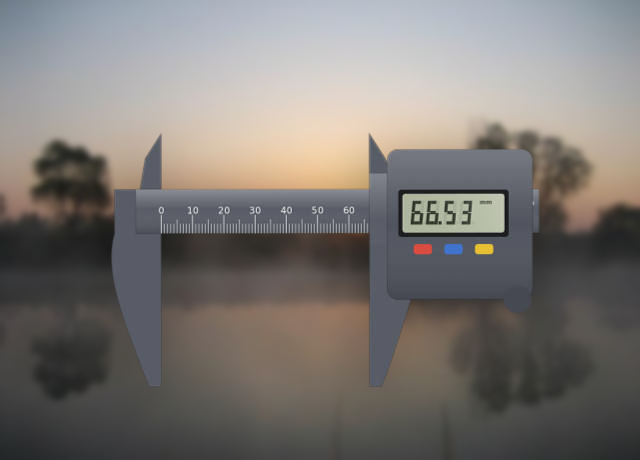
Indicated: 66.53,mm
